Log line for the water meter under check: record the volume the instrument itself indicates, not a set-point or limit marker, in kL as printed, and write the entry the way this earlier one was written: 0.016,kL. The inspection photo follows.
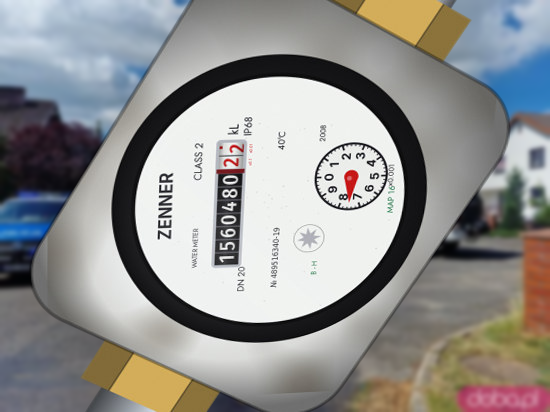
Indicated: 1560480.217,kL
